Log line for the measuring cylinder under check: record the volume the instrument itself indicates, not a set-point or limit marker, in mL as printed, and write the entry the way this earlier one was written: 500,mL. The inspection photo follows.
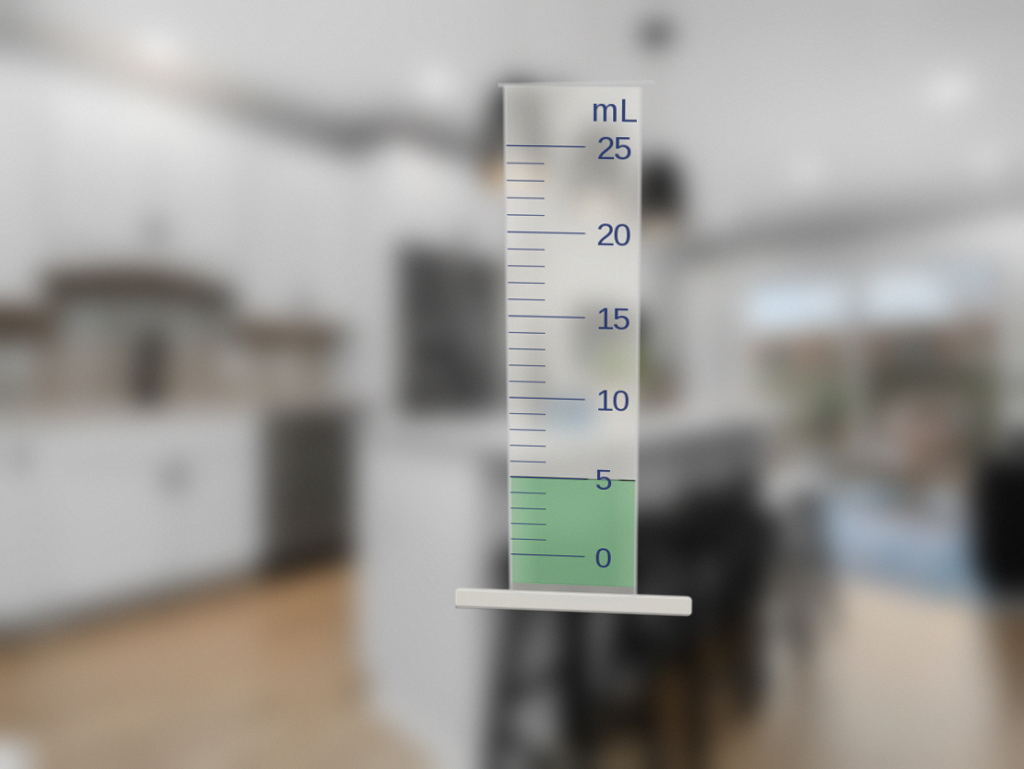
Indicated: 5,mL
